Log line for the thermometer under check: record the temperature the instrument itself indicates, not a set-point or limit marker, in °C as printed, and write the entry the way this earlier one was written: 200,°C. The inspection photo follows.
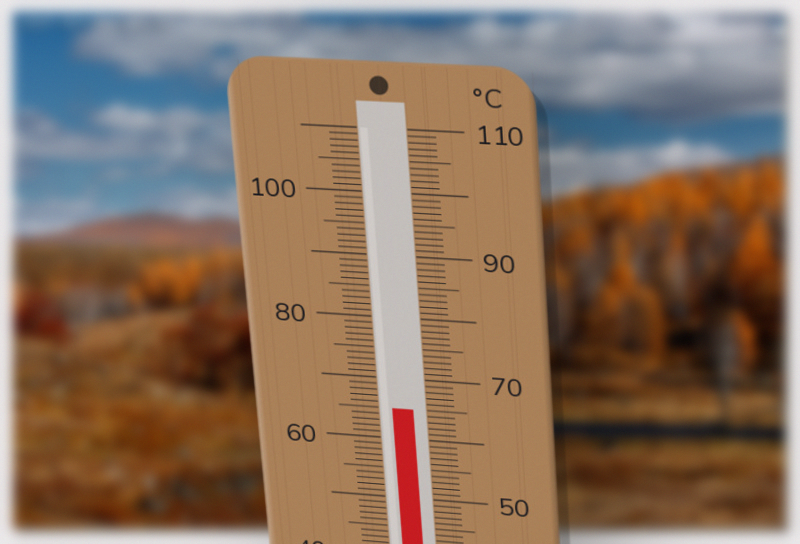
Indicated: 65,°C
